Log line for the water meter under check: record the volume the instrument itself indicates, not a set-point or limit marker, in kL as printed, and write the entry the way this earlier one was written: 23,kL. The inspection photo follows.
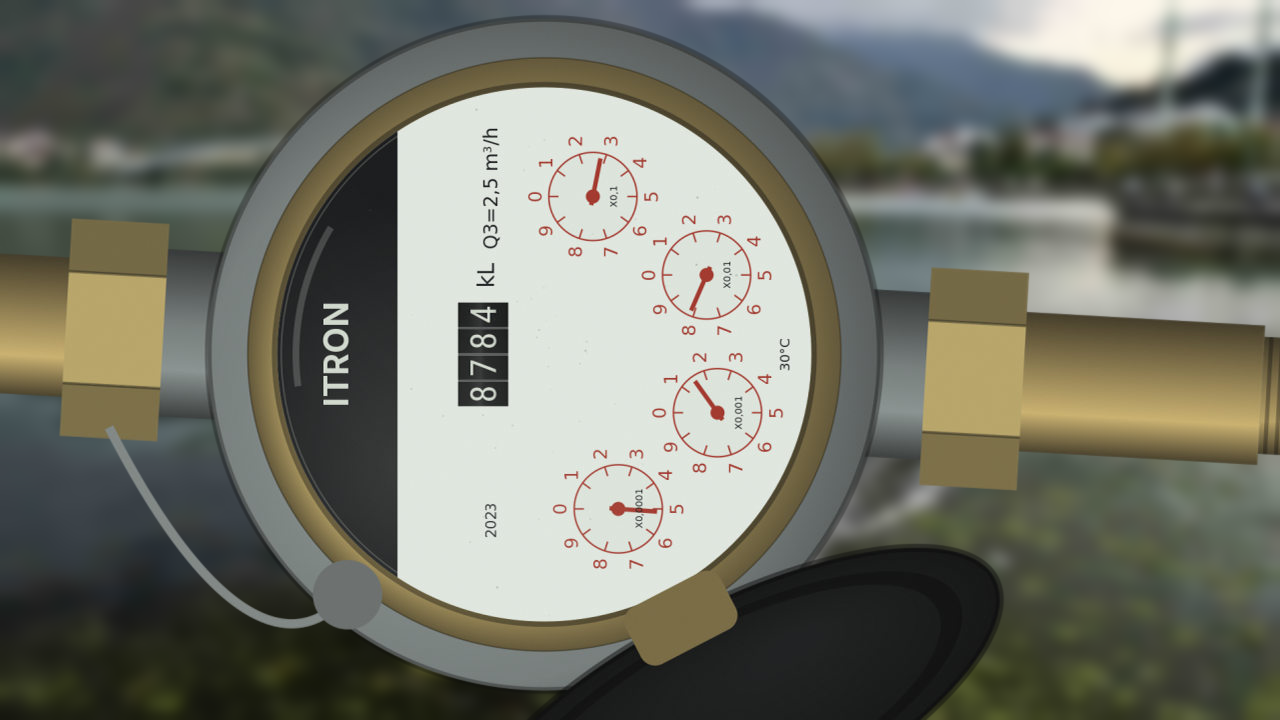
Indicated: 8784.2815,kL
